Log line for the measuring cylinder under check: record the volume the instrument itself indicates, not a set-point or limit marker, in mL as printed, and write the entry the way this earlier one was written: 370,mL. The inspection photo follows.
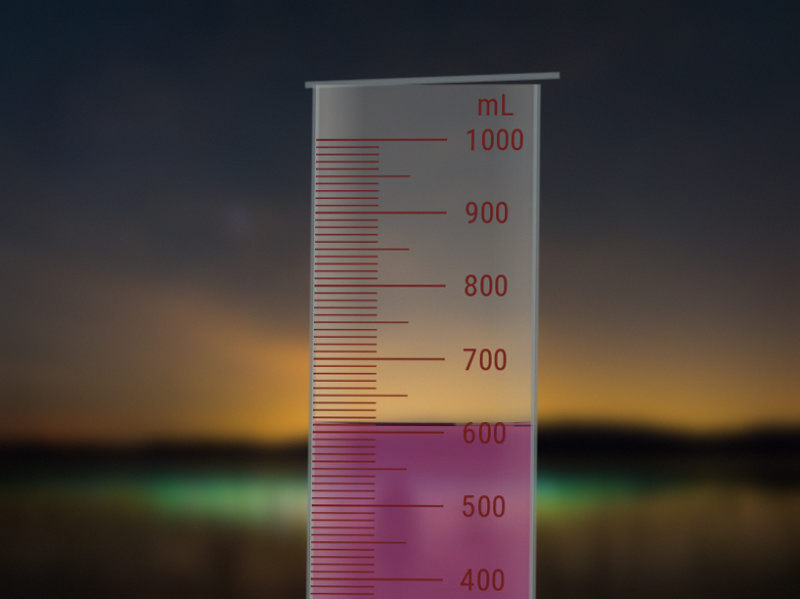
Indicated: 610,mL
